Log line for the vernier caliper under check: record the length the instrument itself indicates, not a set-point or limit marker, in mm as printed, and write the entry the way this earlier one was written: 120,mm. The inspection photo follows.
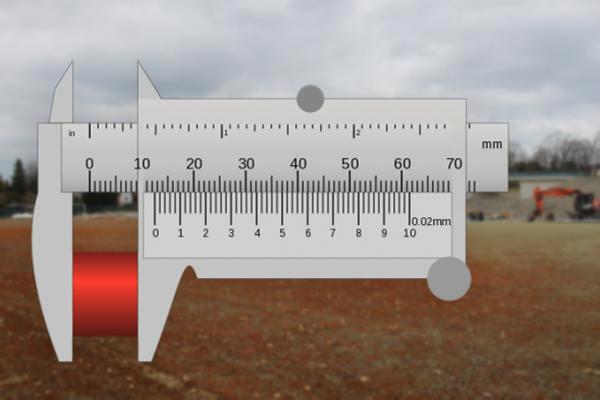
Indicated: 12.5,mm
